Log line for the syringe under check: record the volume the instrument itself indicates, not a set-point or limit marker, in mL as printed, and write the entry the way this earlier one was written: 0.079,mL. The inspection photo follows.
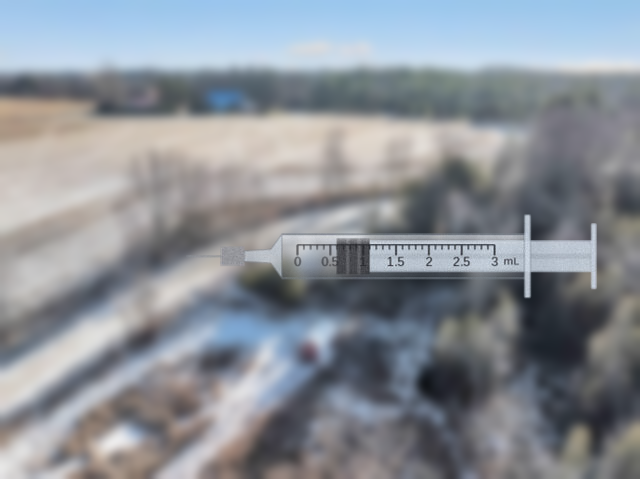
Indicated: 0.6,mL
